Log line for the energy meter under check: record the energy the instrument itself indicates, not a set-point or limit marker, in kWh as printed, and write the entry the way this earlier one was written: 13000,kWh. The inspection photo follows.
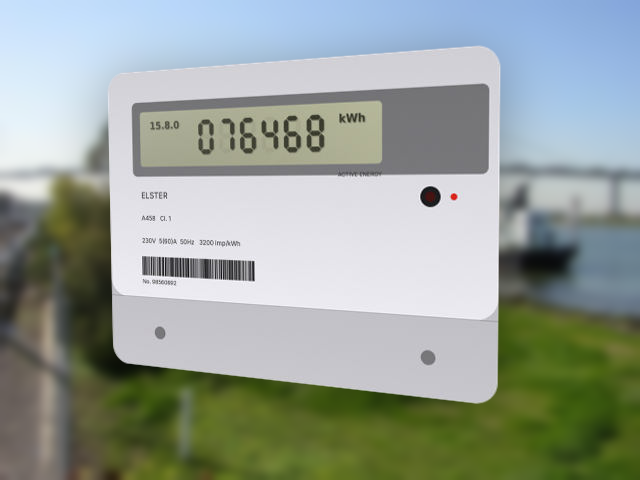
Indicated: 76468,kWh
